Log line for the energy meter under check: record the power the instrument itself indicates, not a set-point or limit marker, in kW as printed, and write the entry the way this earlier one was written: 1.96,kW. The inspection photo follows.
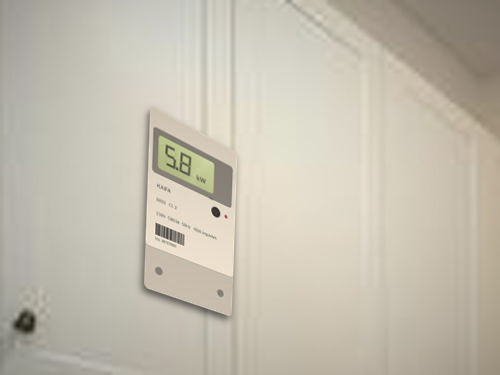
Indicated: 5.8,kW
